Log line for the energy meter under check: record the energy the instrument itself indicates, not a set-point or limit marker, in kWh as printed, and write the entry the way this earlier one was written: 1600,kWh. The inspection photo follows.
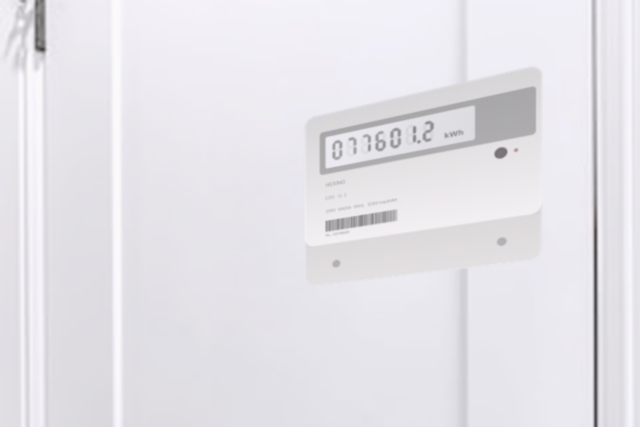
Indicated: 77601.2,kWh
